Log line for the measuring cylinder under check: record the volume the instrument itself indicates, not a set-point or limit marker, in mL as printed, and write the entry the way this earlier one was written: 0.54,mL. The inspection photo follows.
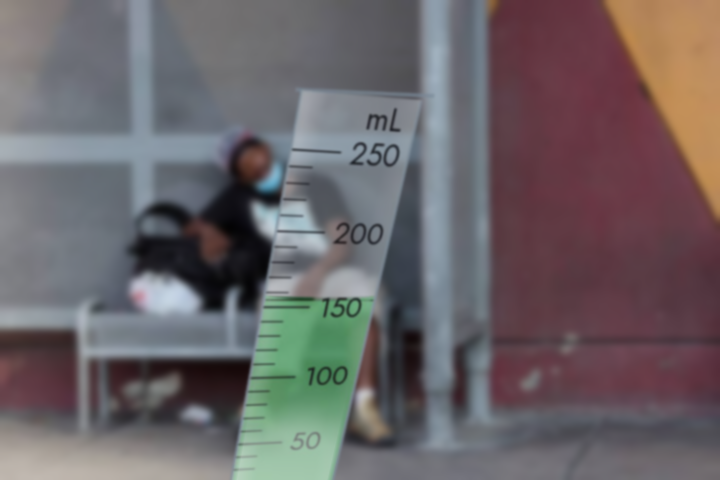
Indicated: 155,mL
